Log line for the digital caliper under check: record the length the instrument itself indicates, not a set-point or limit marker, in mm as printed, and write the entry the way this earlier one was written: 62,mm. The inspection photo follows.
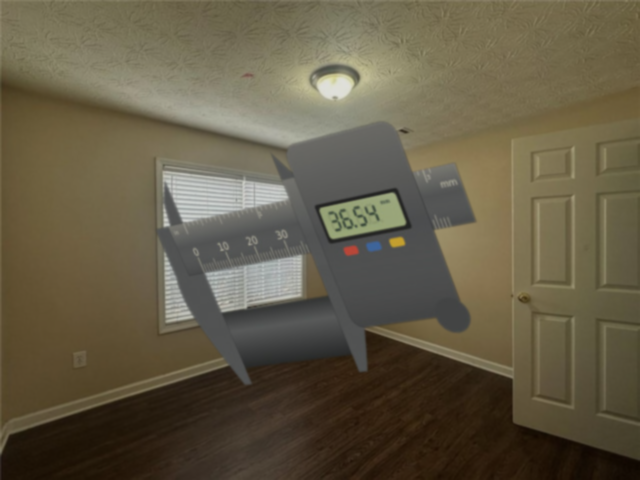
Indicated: 36.54,mm
